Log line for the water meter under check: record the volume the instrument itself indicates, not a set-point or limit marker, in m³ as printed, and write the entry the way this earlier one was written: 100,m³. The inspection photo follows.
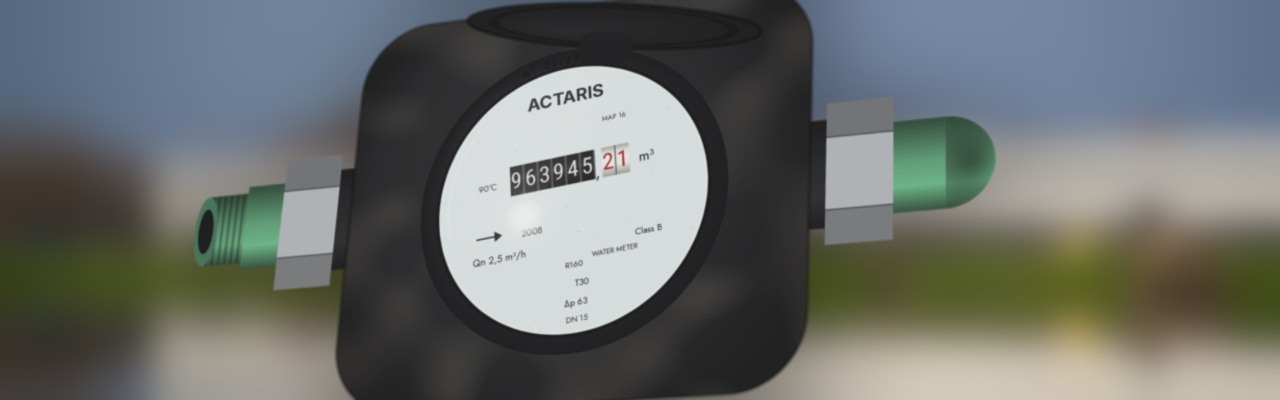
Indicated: 963945.21,m³
